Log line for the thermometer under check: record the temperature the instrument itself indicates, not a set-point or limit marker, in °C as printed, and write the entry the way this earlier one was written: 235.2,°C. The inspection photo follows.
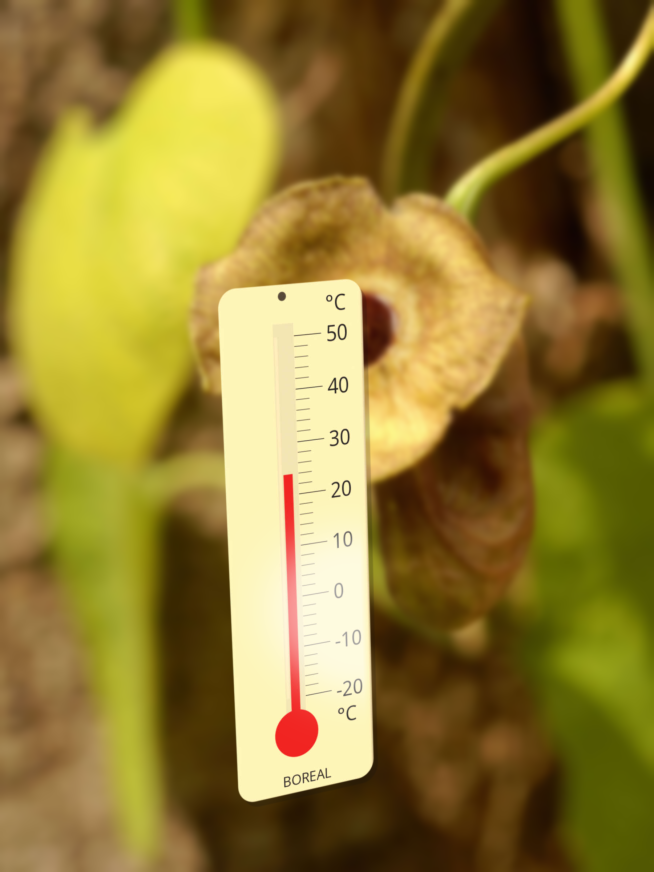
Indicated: 24,°C
